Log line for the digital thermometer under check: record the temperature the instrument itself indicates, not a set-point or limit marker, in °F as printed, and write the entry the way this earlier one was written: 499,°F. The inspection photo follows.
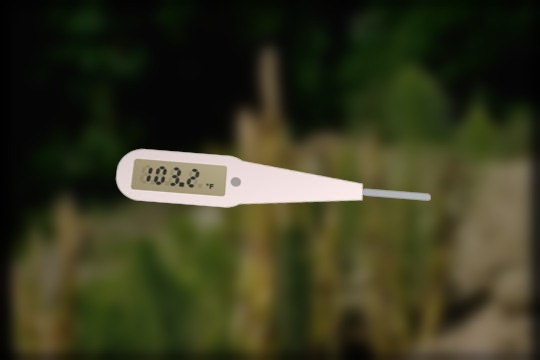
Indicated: 103.2,°F
